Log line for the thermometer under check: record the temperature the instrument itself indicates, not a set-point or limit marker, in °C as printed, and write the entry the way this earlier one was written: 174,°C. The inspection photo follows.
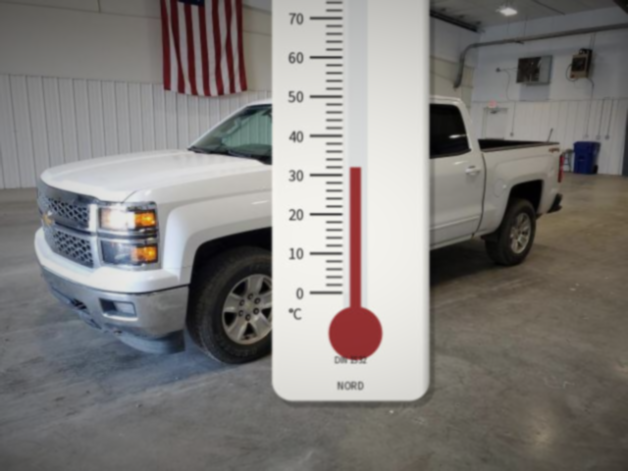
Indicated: 32,°C
